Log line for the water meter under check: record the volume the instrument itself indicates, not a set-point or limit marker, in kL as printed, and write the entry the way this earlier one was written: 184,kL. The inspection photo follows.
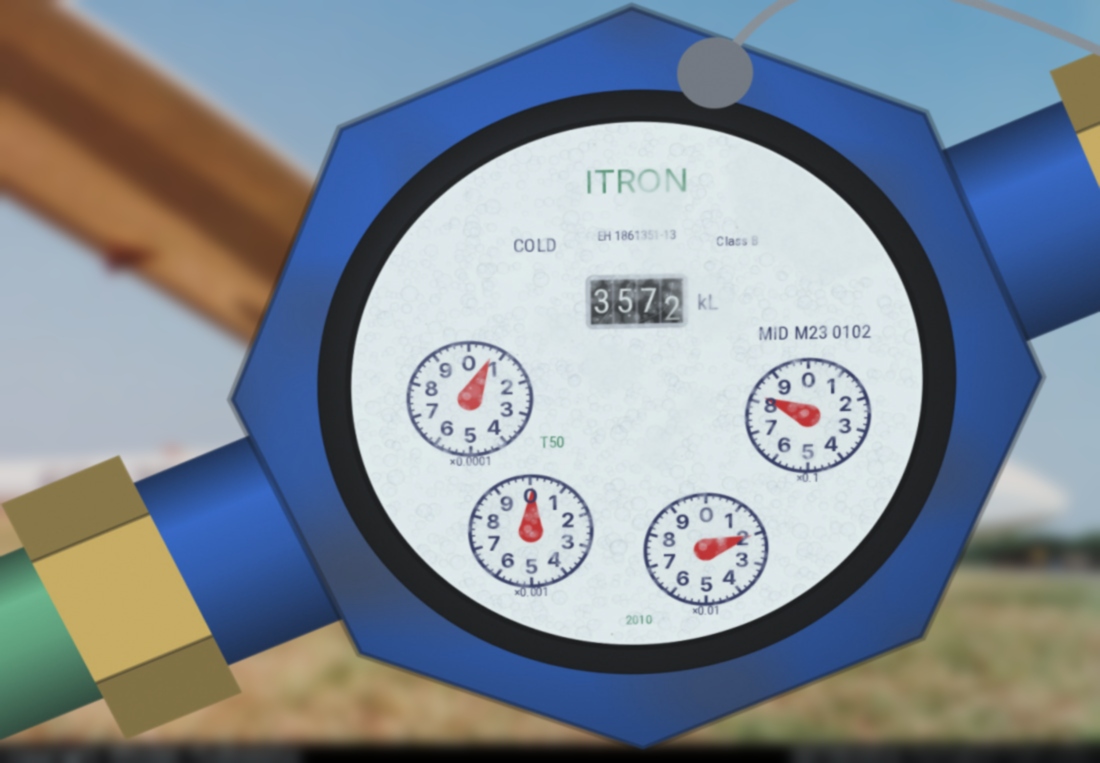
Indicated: 3571.8200,kL
